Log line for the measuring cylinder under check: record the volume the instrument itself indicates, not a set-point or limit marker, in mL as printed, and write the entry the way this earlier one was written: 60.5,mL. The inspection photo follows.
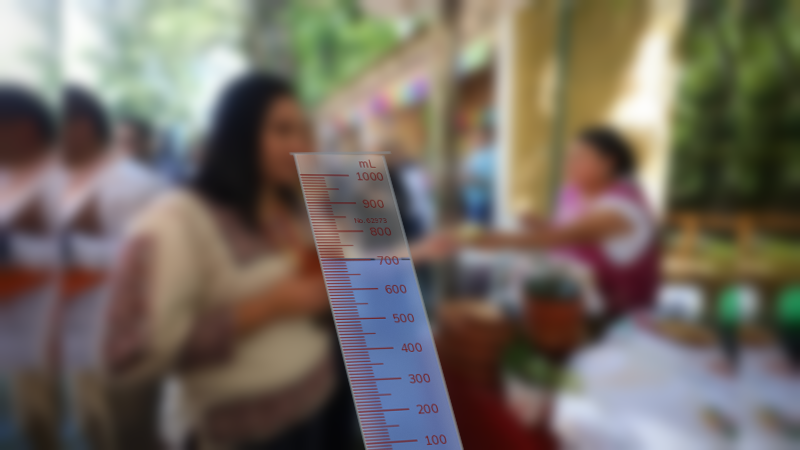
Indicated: 700,mL
